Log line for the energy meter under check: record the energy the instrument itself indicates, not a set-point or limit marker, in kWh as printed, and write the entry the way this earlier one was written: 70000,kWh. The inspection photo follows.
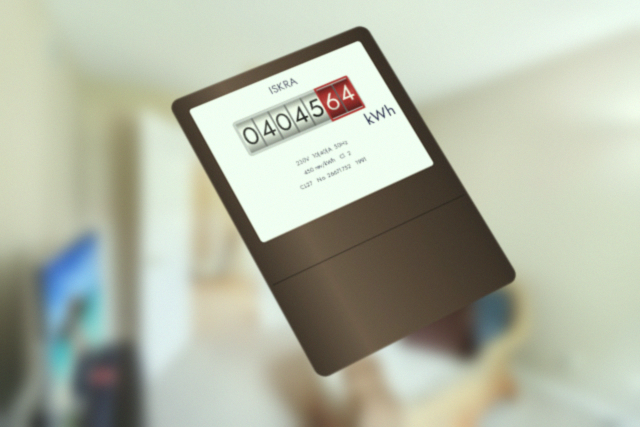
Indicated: 4045.64,kWh
